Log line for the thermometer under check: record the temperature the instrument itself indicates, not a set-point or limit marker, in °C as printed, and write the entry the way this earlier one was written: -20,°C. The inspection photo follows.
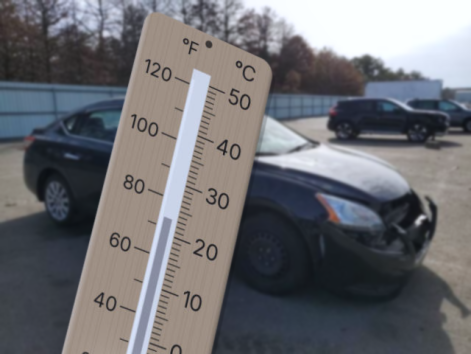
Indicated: 23,°C
